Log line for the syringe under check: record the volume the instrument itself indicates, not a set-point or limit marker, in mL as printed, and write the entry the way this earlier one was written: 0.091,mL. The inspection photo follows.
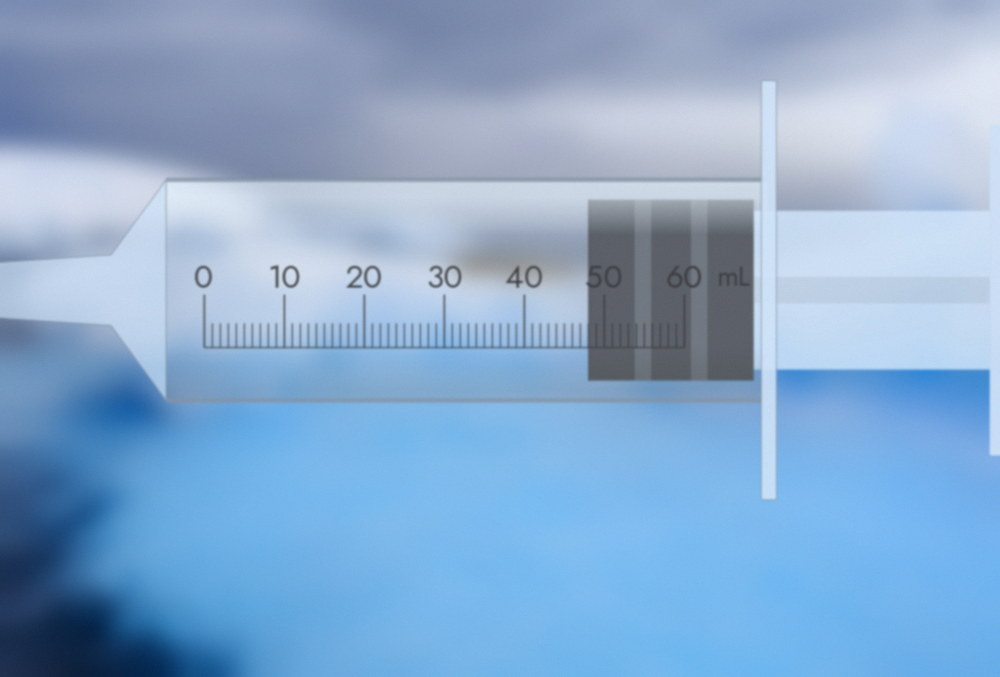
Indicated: 48,mL
